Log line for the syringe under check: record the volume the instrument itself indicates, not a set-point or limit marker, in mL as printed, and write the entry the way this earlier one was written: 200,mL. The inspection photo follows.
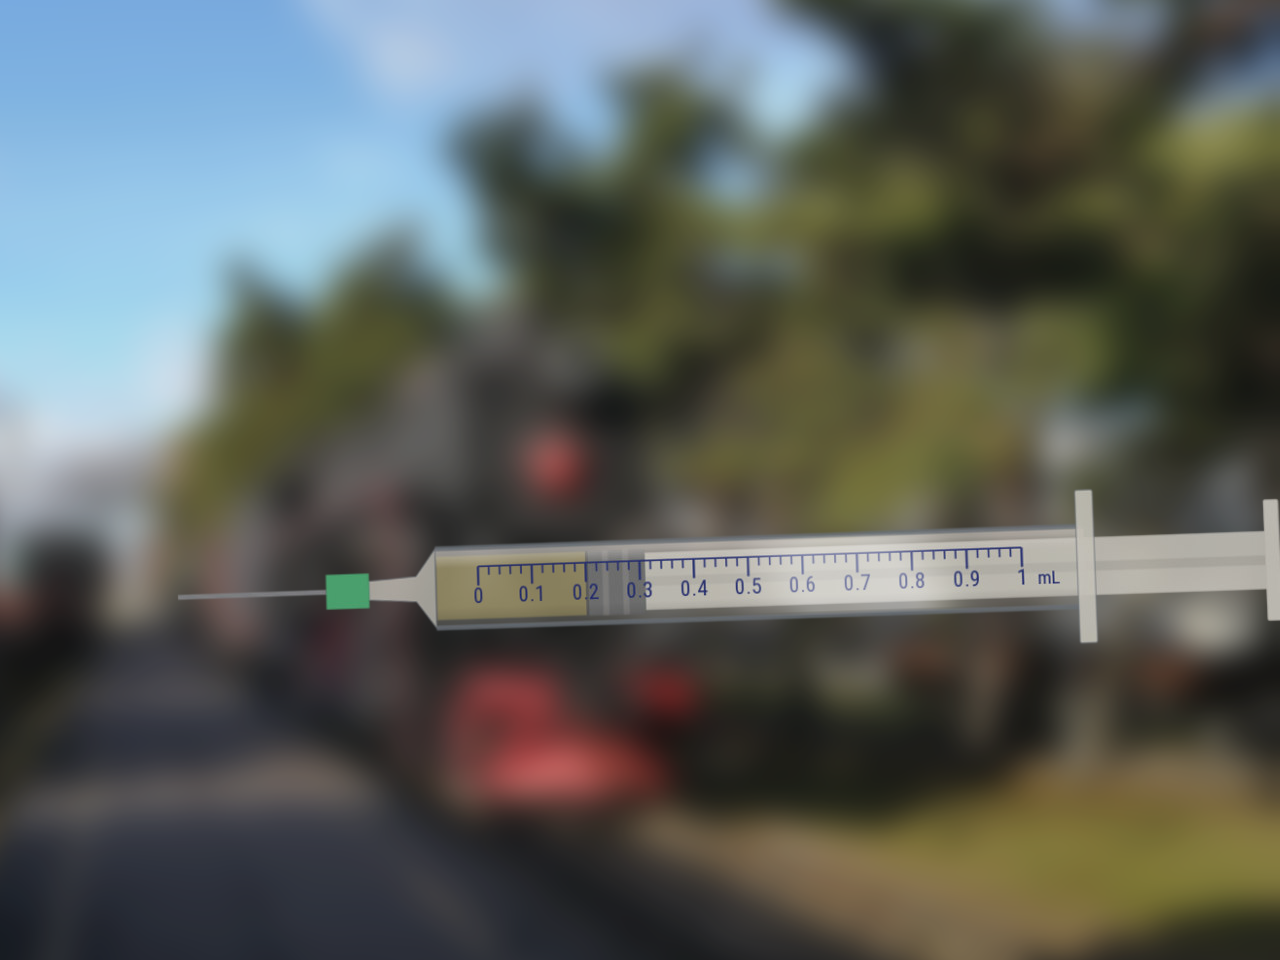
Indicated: 0.2,mL
